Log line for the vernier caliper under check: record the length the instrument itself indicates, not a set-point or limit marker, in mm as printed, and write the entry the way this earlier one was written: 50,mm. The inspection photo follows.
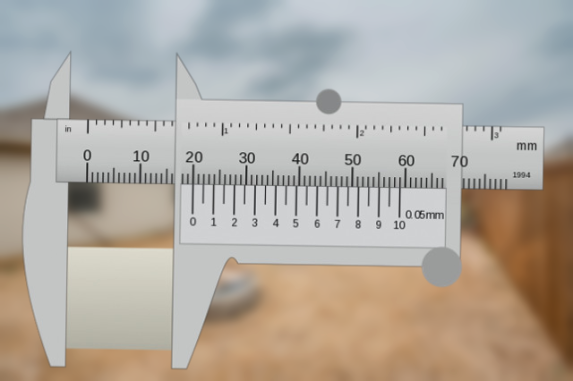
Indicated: 20.0,mm
